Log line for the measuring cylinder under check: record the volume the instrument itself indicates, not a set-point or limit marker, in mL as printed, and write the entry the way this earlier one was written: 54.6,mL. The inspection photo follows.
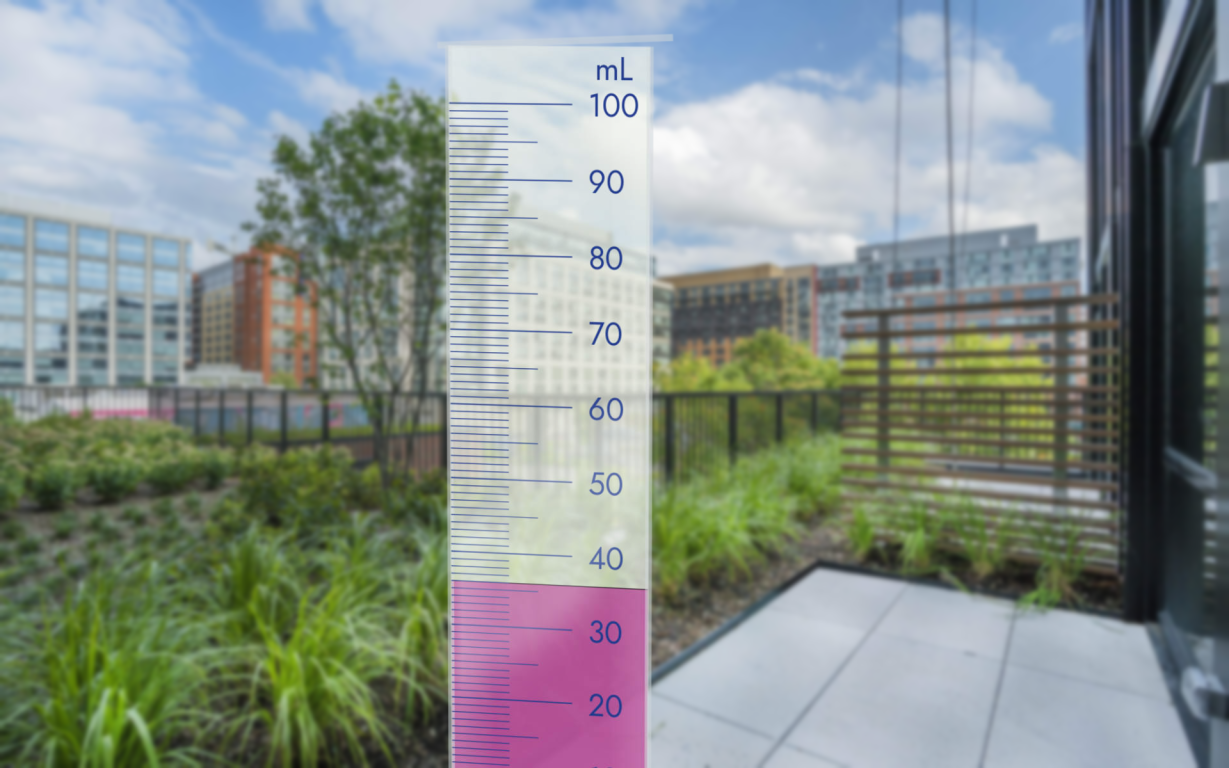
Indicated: 36,mL
